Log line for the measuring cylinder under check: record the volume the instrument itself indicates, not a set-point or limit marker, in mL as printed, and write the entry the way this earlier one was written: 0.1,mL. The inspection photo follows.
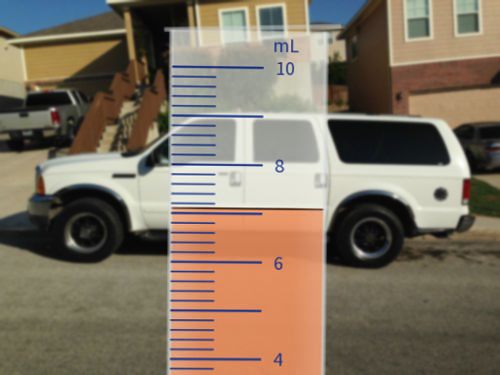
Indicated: 7.1,mL
